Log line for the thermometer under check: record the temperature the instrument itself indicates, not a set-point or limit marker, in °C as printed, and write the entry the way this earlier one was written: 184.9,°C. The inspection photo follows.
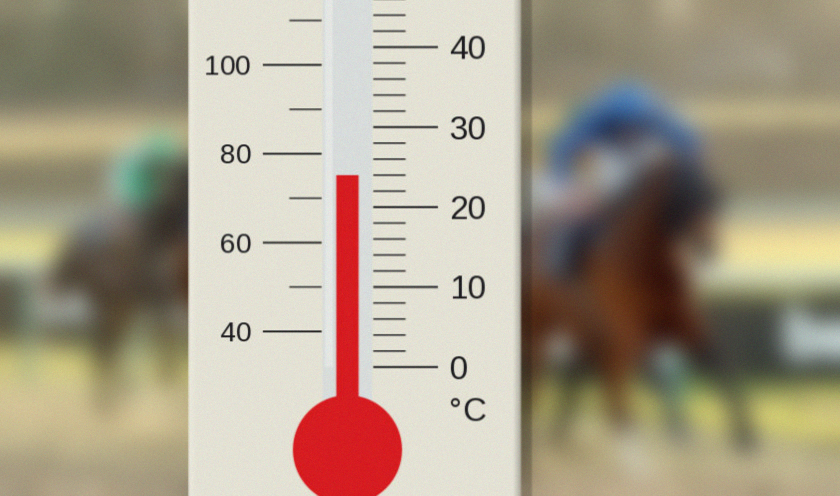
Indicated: 24,°C
